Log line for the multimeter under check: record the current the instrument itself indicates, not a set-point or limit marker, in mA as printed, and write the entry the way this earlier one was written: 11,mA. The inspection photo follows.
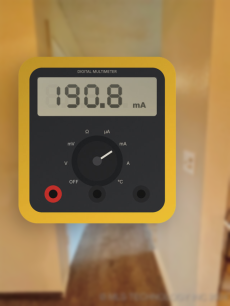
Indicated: 190.8,mA
